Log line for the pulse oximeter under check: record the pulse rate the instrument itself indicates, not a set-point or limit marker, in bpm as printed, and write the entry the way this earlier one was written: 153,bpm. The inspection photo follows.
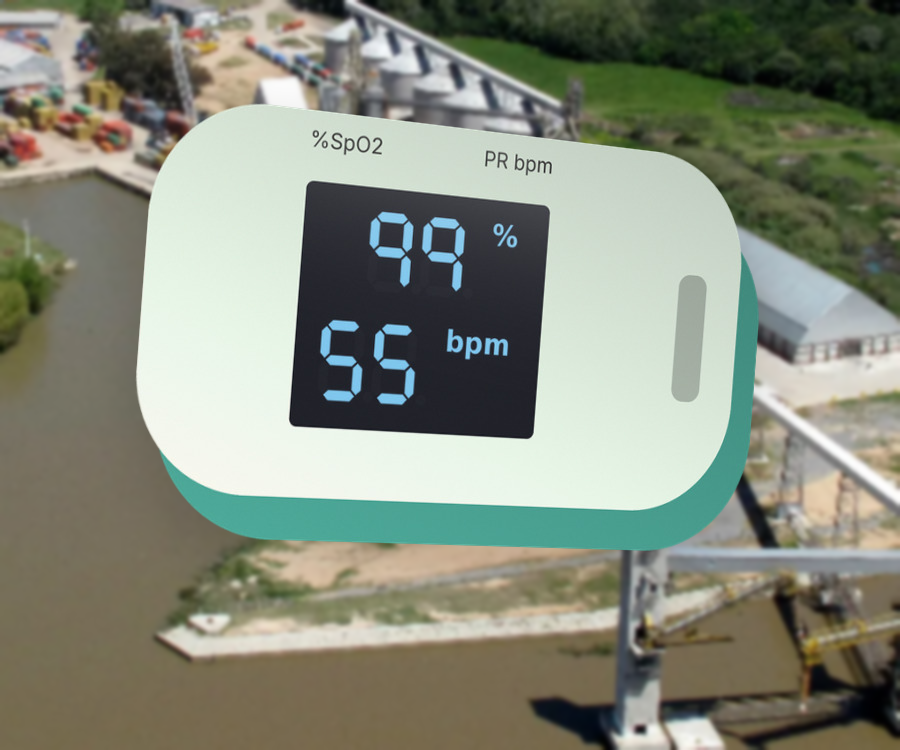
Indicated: 55,bpm
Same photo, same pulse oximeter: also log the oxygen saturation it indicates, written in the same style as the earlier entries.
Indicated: 99,%
